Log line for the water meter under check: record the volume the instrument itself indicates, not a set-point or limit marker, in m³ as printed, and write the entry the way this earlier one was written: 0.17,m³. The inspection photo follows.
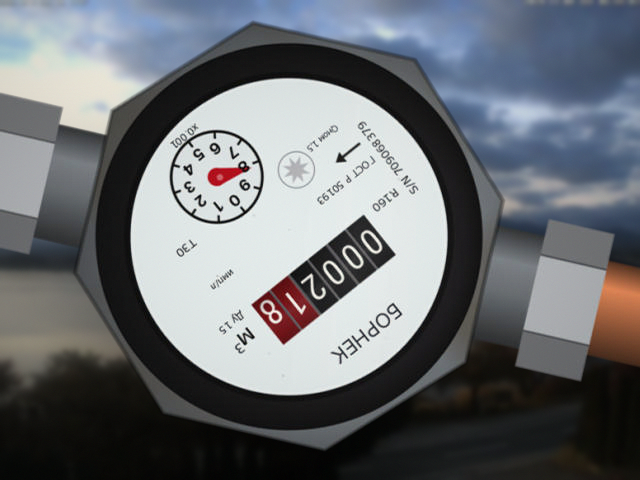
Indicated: 2.178,m³
